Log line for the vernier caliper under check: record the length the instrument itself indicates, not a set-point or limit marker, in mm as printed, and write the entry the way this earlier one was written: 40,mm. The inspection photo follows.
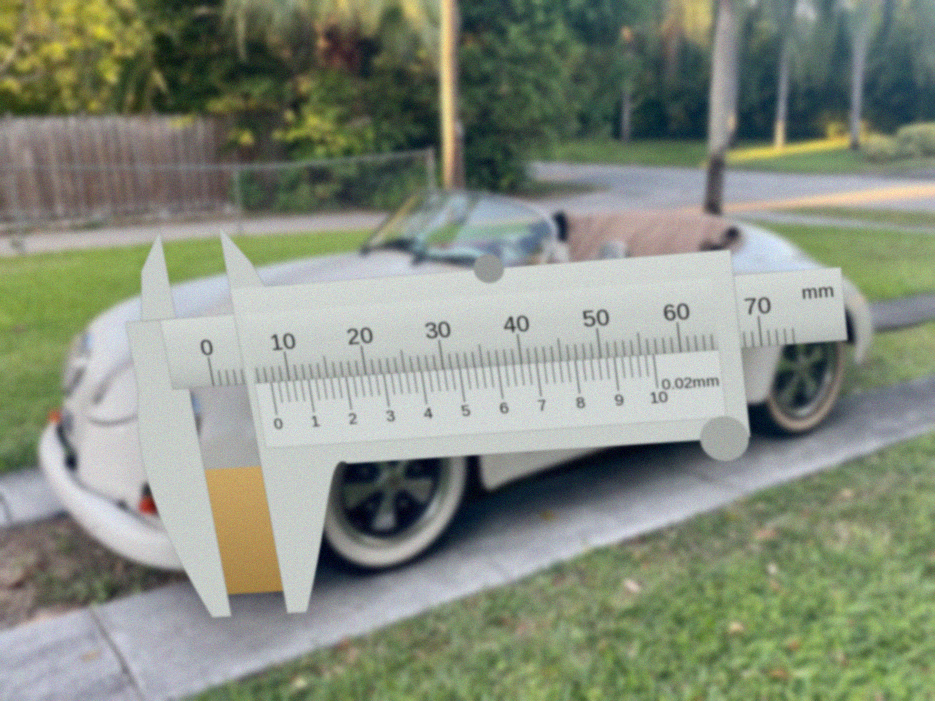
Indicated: 7.6,mm
